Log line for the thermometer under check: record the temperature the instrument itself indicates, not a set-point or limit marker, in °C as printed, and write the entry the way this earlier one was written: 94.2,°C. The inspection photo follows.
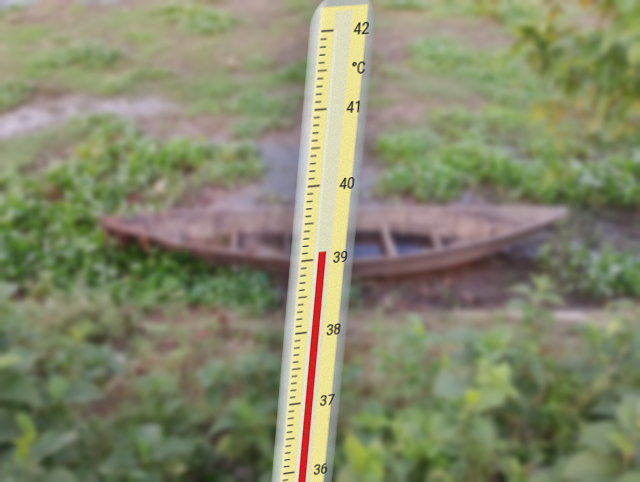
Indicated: 39.1,°C
